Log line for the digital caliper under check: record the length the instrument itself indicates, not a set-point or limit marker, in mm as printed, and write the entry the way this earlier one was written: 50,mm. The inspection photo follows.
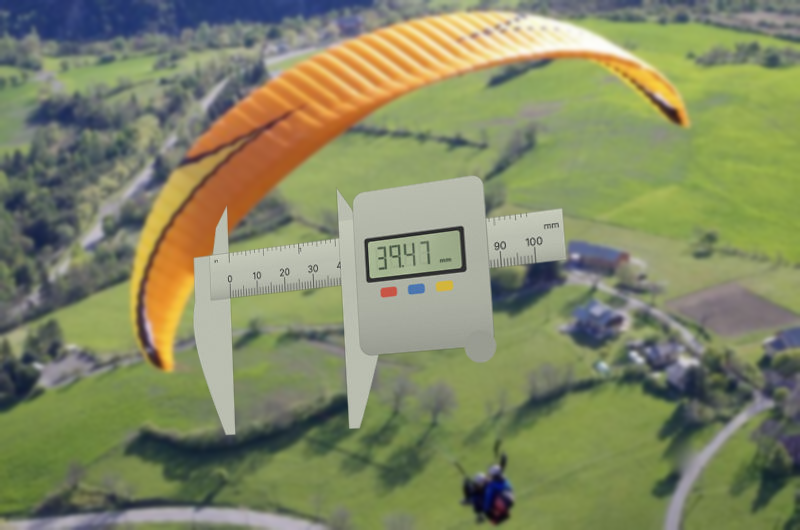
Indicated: 39.47,mm
